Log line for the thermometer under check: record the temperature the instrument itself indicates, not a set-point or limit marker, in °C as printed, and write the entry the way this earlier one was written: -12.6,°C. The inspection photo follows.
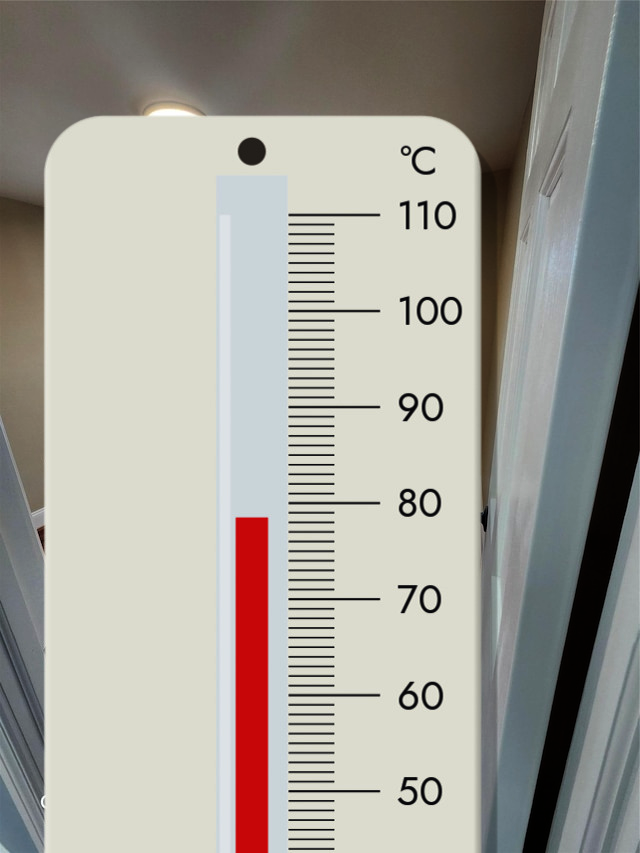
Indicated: 78.5,°C
